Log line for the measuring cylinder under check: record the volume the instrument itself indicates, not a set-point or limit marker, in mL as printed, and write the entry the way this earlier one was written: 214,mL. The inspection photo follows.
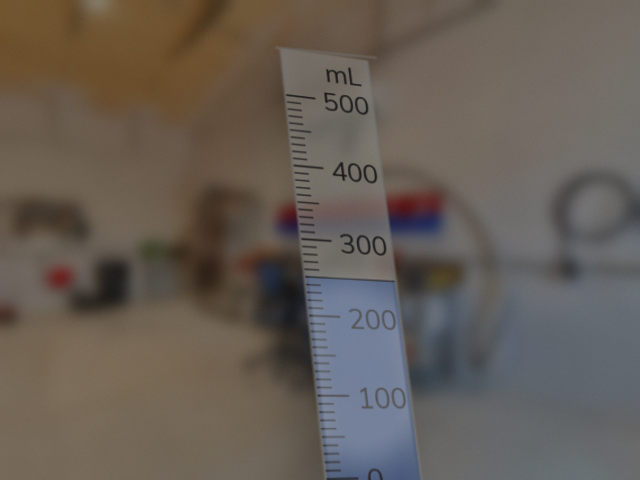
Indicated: 250,mL
